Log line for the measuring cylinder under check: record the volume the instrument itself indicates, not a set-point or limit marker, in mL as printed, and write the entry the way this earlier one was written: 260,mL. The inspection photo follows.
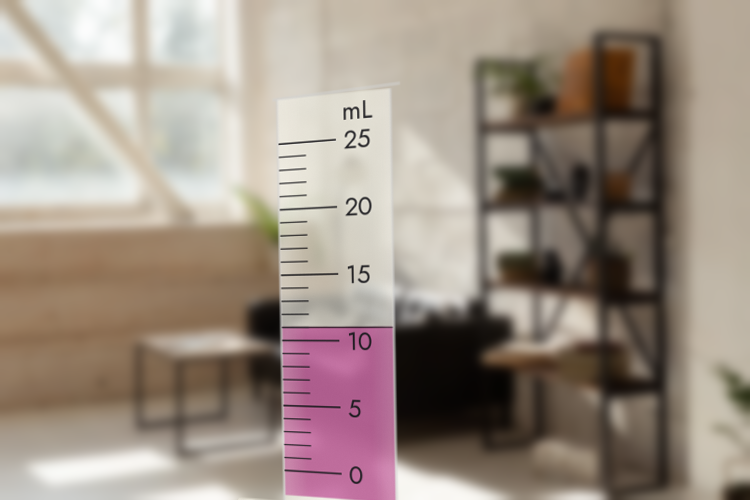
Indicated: 11,mL
